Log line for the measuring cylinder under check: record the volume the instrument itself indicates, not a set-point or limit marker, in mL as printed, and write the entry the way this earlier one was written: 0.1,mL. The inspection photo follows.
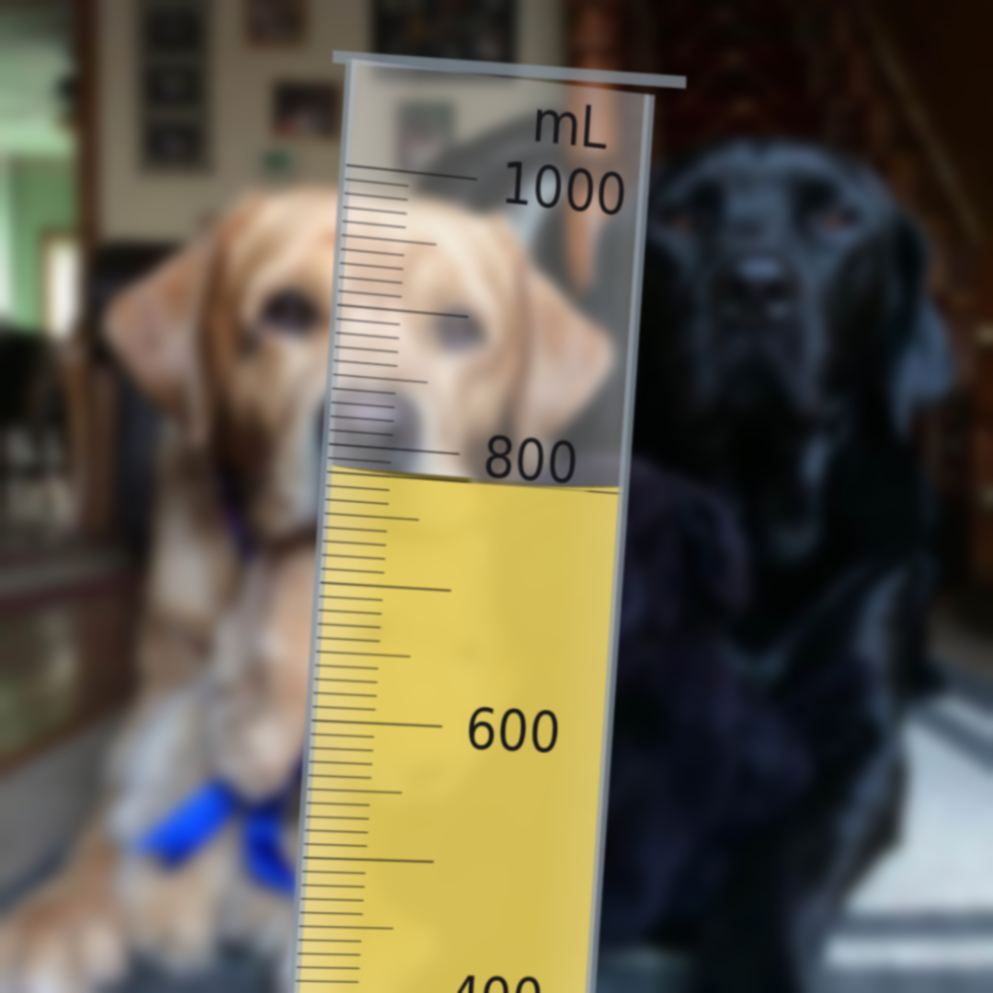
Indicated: 780,mL
